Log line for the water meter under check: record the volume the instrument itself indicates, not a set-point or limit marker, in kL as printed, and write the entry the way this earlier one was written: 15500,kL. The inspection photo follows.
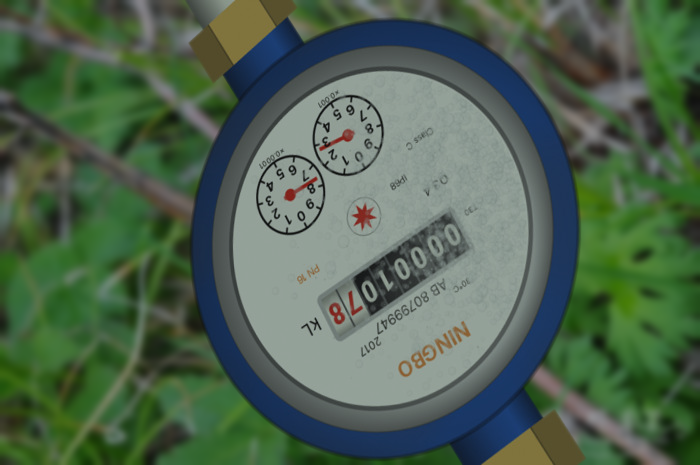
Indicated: 10.7827,kL
